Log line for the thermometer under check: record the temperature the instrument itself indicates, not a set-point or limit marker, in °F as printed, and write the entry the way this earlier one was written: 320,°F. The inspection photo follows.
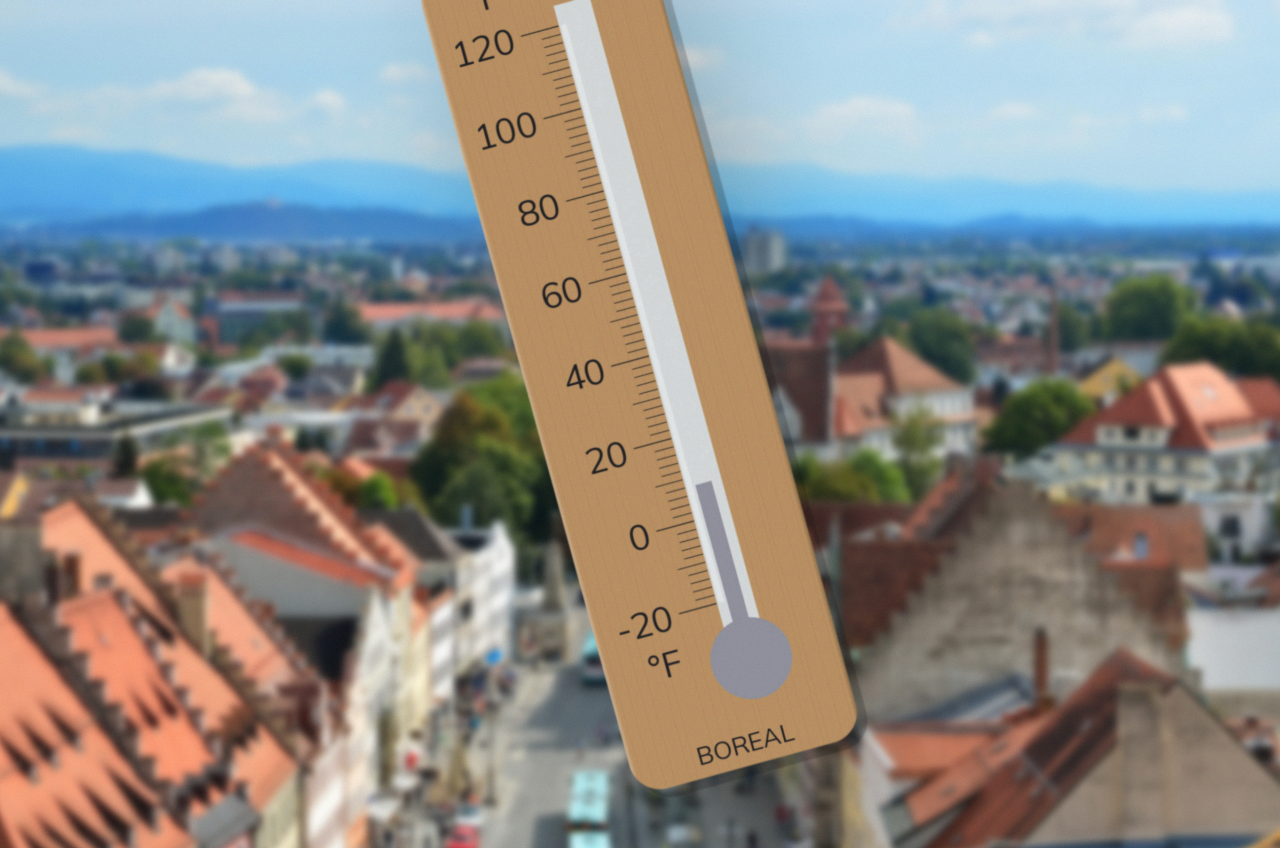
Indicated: 8,°F
